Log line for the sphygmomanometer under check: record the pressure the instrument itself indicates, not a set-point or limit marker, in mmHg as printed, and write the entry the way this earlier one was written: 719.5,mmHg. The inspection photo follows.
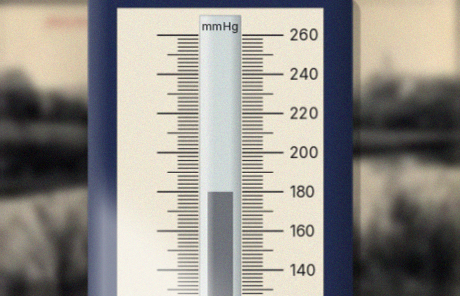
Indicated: 180,mmHg
